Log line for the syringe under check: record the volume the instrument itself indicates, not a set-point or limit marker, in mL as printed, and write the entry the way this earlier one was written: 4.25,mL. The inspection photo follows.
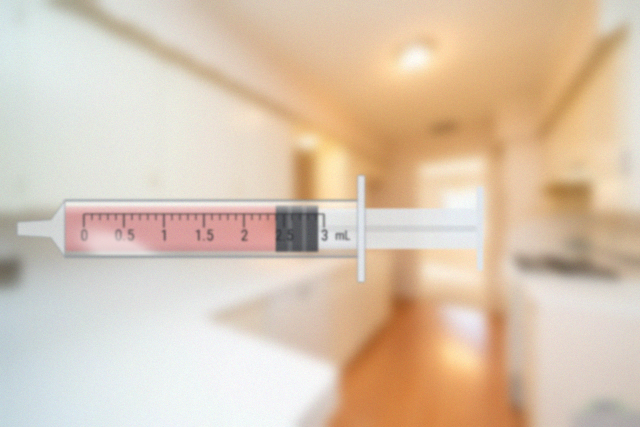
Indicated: 2.4,mL
